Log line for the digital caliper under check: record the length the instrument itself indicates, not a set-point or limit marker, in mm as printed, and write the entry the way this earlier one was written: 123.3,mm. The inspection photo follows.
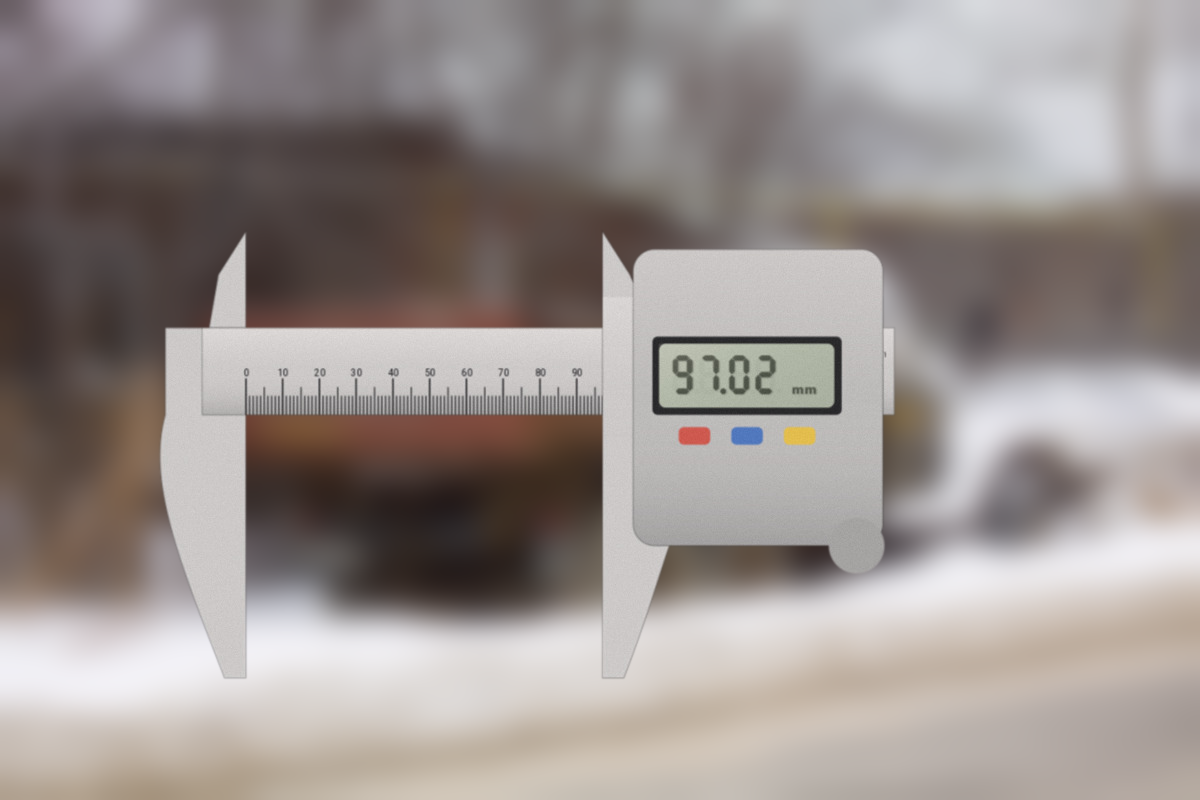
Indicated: 97.02,mm
